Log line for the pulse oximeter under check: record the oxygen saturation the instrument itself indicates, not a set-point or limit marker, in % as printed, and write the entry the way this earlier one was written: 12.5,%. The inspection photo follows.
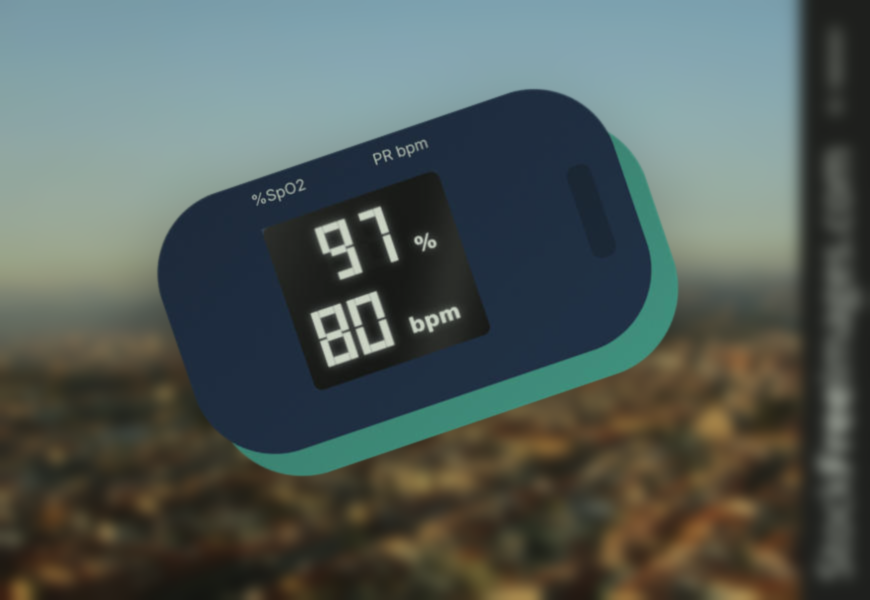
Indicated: 97,%
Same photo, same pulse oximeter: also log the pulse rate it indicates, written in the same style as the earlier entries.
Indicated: 80,bpm
